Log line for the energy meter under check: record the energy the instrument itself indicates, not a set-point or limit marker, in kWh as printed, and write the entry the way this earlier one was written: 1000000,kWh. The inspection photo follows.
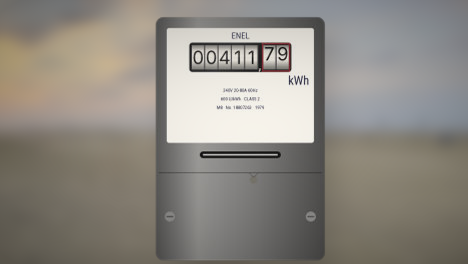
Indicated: 411.79,kWh
